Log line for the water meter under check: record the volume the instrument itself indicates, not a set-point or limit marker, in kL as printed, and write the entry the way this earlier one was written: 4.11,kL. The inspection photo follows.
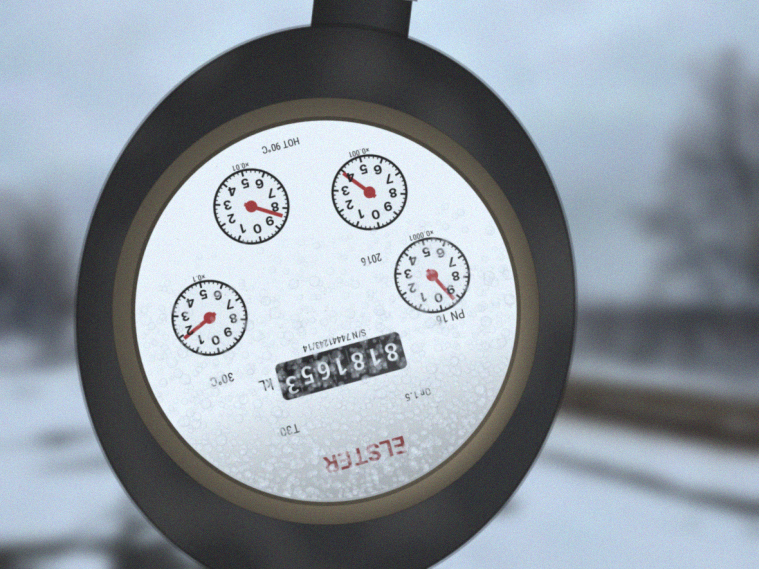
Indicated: 8181653.1839,kL
